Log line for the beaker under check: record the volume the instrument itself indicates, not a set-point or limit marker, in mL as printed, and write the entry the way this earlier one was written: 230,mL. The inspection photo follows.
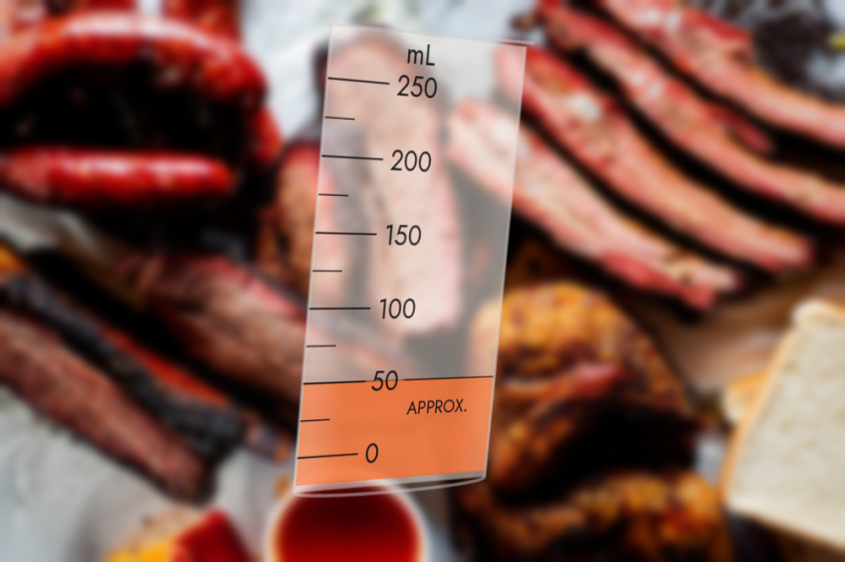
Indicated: 50,mL
